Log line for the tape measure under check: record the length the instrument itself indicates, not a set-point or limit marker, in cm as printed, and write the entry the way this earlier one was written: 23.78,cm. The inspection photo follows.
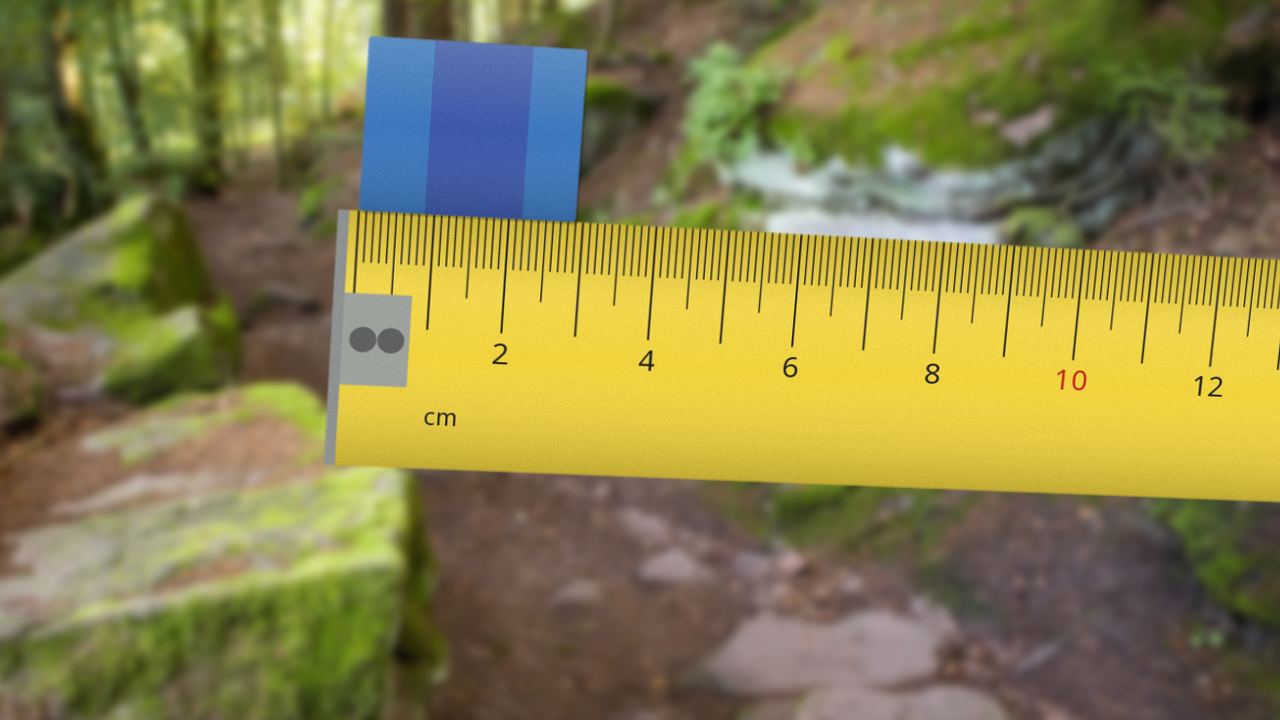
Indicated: 2.9,cm
